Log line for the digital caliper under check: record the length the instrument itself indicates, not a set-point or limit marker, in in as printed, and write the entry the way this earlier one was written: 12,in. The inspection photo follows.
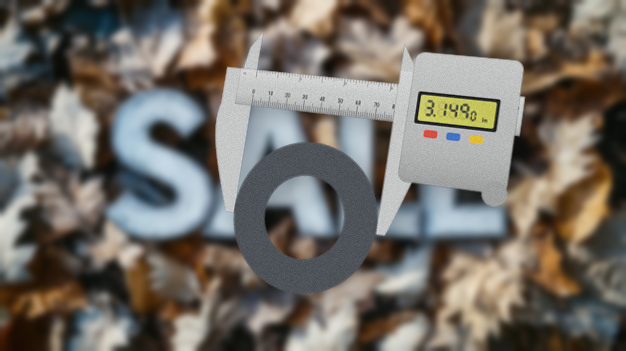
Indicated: 3.1490,in
